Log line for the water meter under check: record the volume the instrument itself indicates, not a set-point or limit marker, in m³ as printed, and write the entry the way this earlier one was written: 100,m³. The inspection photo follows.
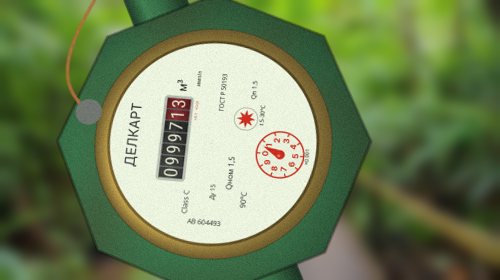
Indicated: 9997.130,m³
